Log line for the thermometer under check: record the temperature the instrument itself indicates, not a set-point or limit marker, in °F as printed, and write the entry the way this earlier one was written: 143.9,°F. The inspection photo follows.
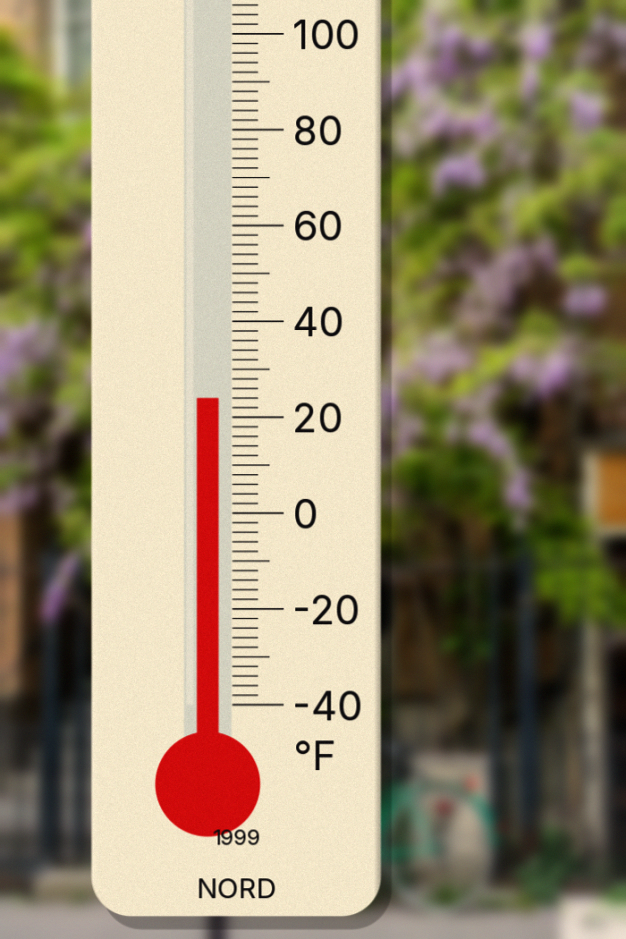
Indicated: 24,°F
